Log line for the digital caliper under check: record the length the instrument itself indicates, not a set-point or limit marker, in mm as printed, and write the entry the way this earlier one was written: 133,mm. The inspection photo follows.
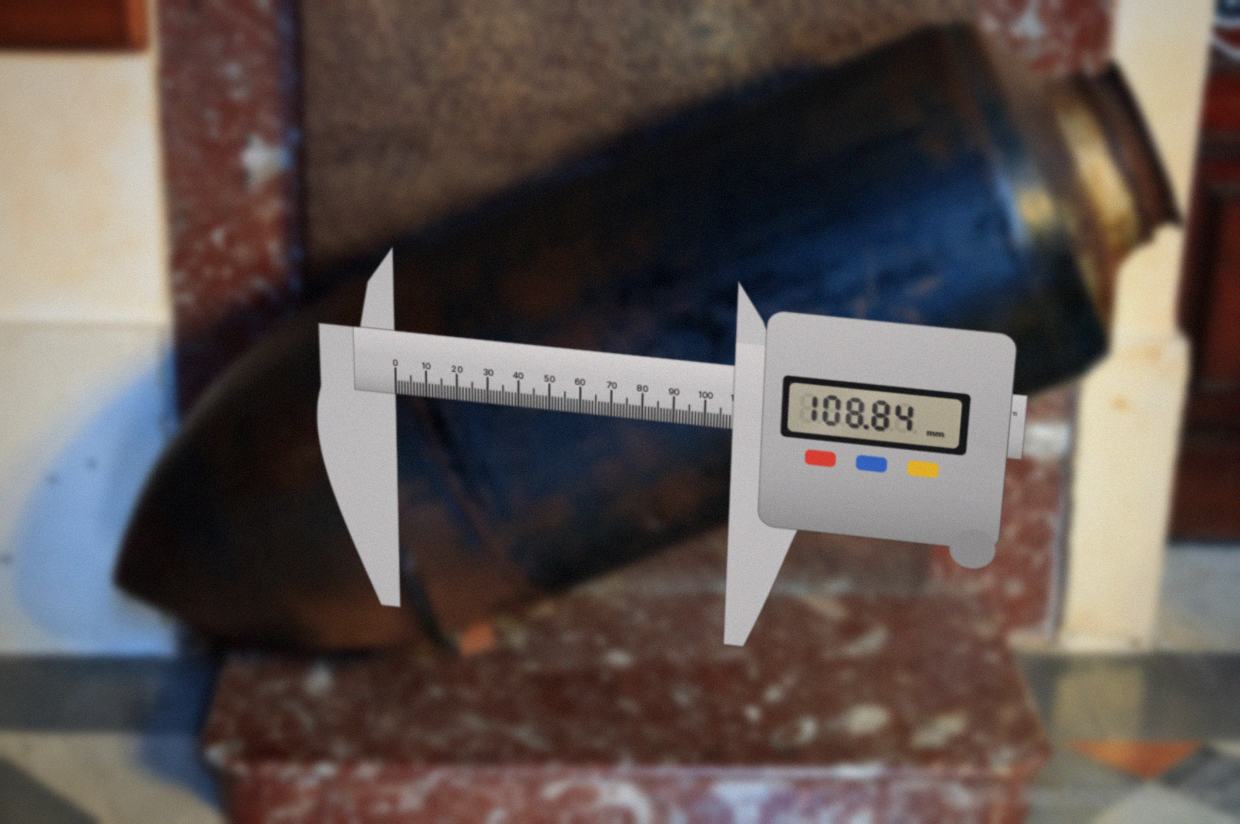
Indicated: 108.84,mm
